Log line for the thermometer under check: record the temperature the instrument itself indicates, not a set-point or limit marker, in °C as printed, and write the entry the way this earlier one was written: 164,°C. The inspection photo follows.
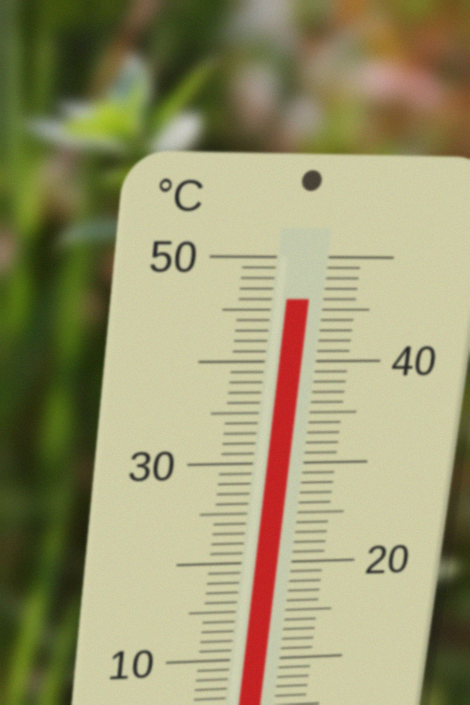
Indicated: 46,°C
